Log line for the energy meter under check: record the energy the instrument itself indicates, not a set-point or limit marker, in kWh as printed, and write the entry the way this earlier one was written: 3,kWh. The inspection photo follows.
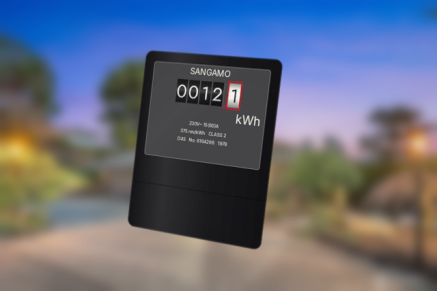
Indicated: 12.1,kWh
